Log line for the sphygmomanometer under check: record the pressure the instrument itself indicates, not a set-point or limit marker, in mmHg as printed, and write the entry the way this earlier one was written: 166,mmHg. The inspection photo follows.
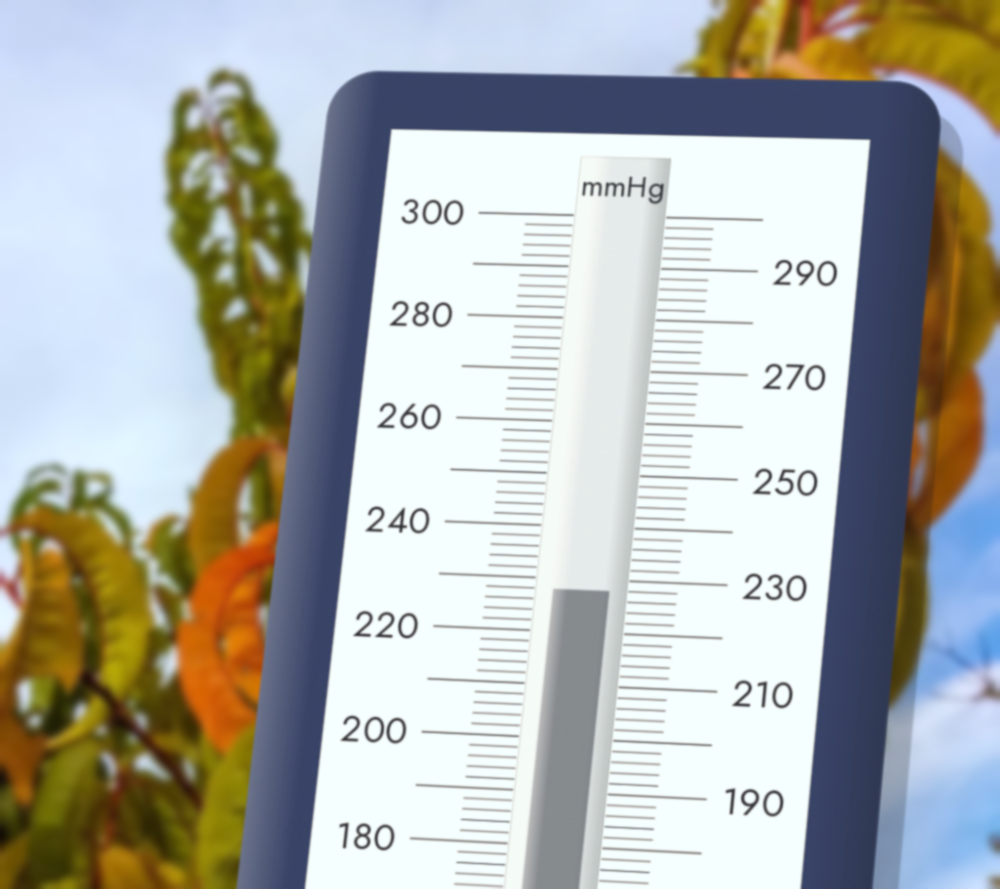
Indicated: 228,mmHg
